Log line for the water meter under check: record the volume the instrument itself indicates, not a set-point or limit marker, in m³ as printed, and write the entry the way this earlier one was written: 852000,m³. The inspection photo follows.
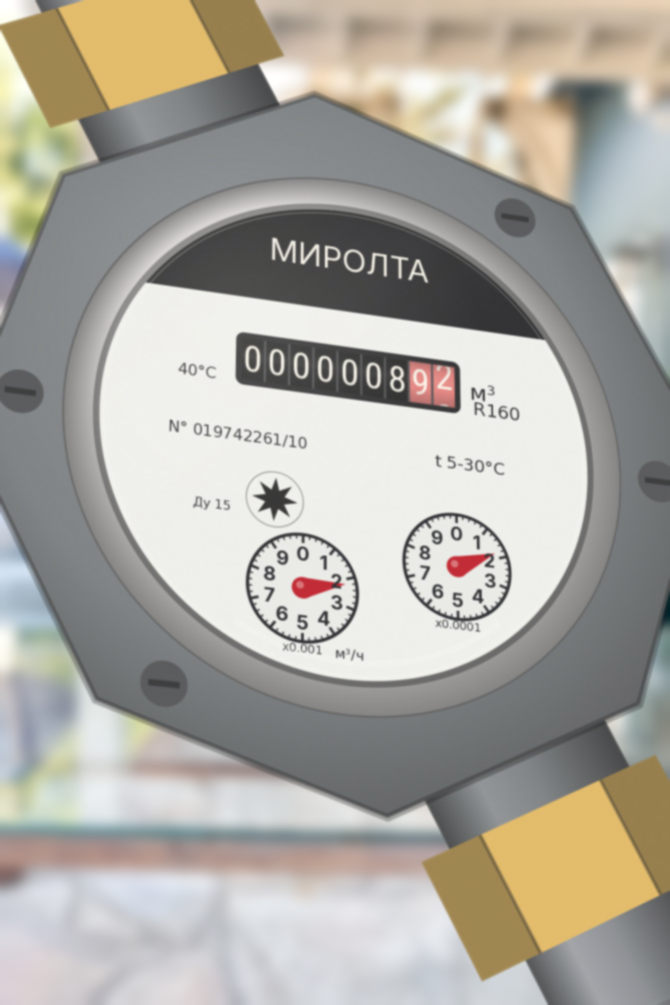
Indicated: 8.9221,m³
